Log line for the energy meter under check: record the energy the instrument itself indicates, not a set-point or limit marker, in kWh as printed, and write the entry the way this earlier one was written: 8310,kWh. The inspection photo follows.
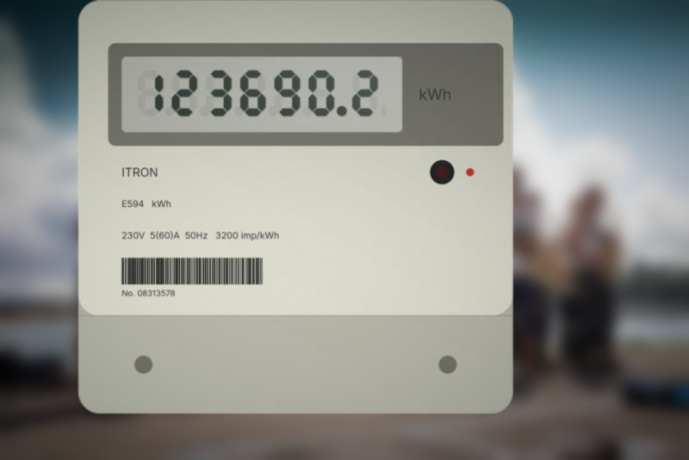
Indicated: 123690.2,kWh
